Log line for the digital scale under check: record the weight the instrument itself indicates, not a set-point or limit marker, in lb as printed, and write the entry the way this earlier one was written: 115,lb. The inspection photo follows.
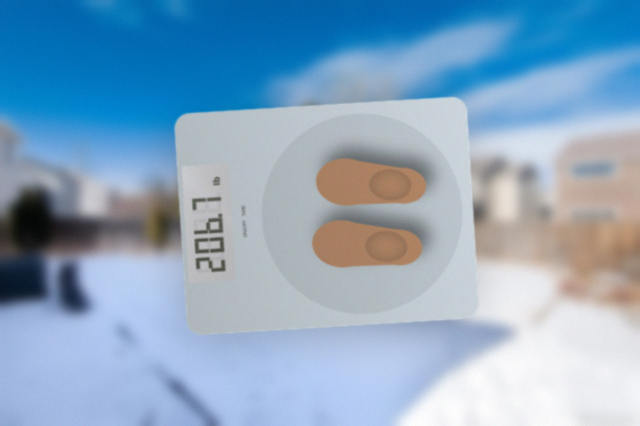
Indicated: 206.7,lb
